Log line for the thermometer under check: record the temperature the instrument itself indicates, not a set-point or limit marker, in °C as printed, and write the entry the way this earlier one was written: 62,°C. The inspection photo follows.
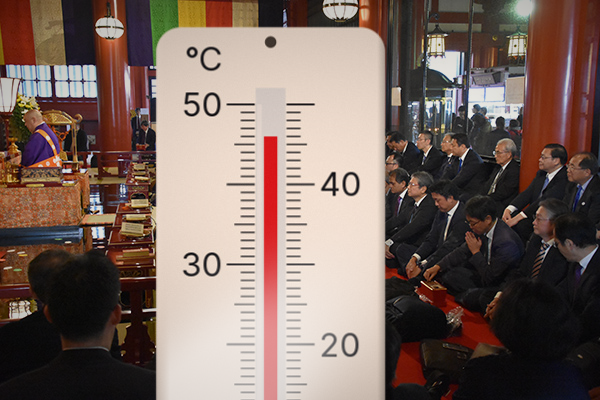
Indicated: 46,°C
